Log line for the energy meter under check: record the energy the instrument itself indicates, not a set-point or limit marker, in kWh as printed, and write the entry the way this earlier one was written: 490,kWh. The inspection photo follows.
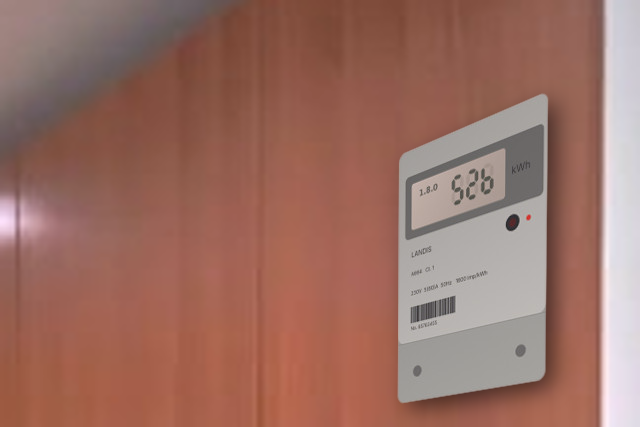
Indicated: 526,kWh
